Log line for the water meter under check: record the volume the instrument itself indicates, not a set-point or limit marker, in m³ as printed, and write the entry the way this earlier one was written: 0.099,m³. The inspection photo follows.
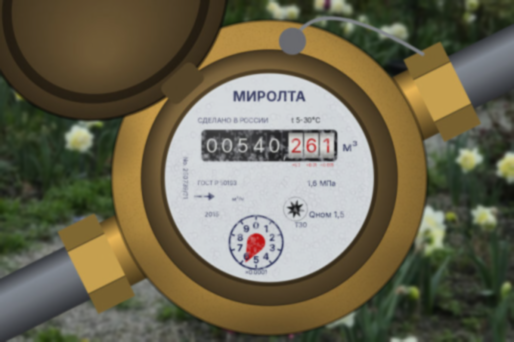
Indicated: 540.2615,m³
